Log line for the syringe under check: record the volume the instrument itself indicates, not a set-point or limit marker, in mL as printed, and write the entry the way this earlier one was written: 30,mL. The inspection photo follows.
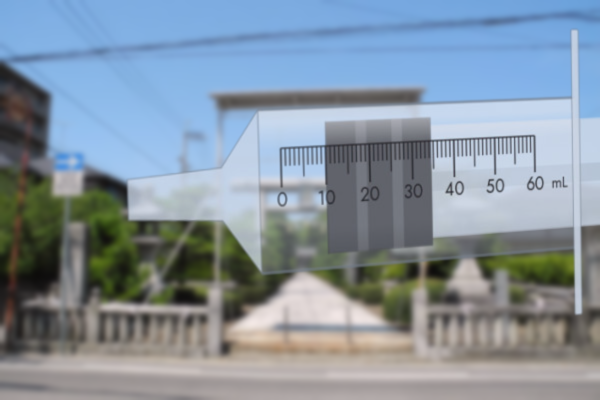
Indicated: 10,mL
